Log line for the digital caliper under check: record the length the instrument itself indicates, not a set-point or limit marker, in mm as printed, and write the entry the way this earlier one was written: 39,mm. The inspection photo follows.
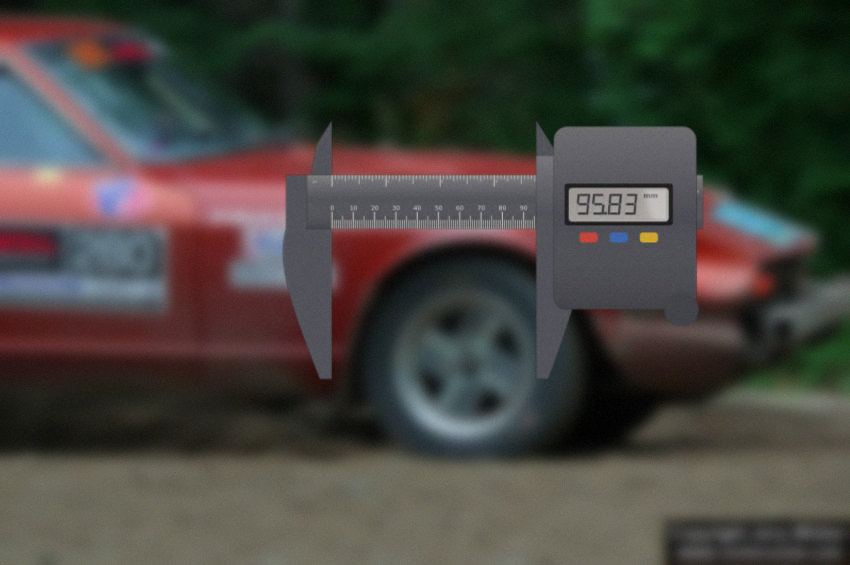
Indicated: 95.83,mm
